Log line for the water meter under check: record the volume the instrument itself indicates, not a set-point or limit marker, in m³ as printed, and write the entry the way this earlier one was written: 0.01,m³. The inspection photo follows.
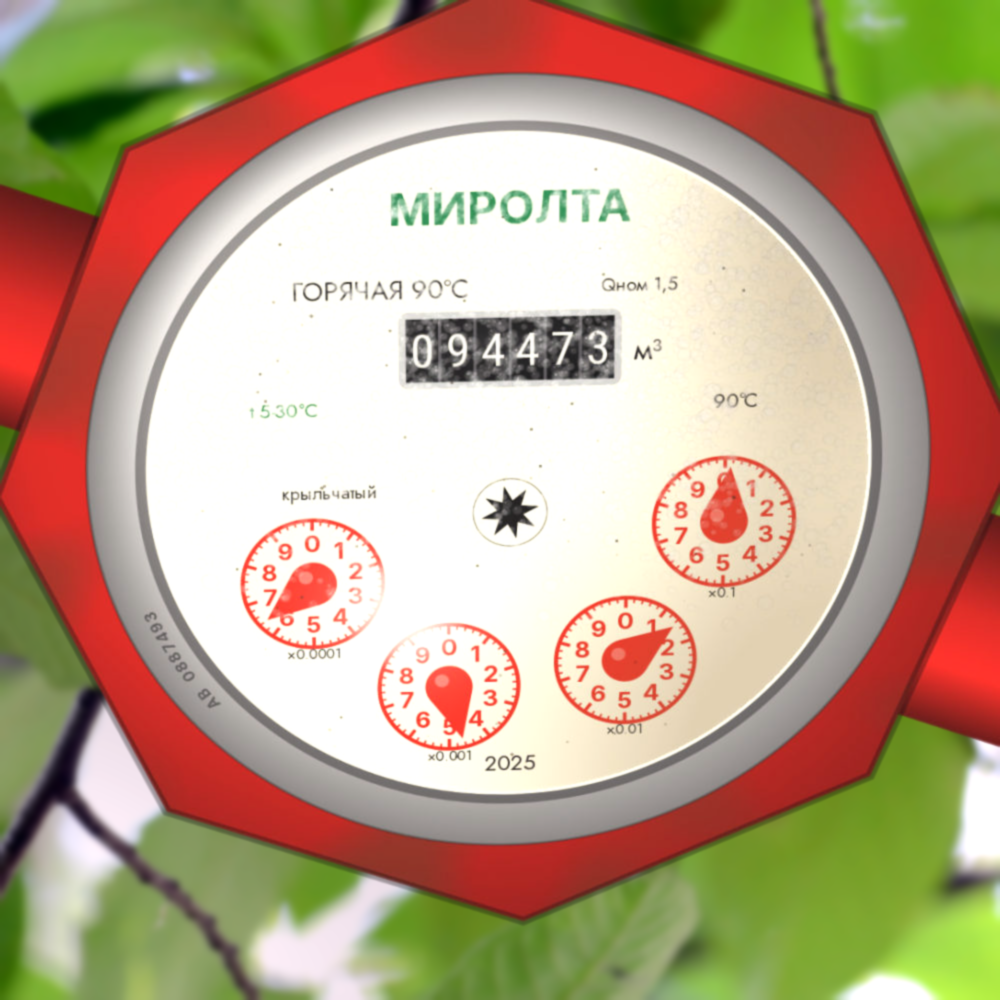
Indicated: 94473.0146,m³
